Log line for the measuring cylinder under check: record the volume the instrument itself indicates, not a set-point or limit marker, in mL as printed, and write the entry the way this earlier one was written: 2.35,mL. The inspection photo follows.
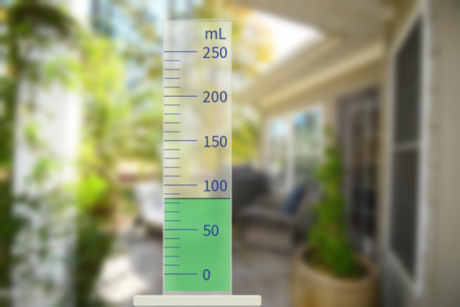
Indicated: 85,mL
